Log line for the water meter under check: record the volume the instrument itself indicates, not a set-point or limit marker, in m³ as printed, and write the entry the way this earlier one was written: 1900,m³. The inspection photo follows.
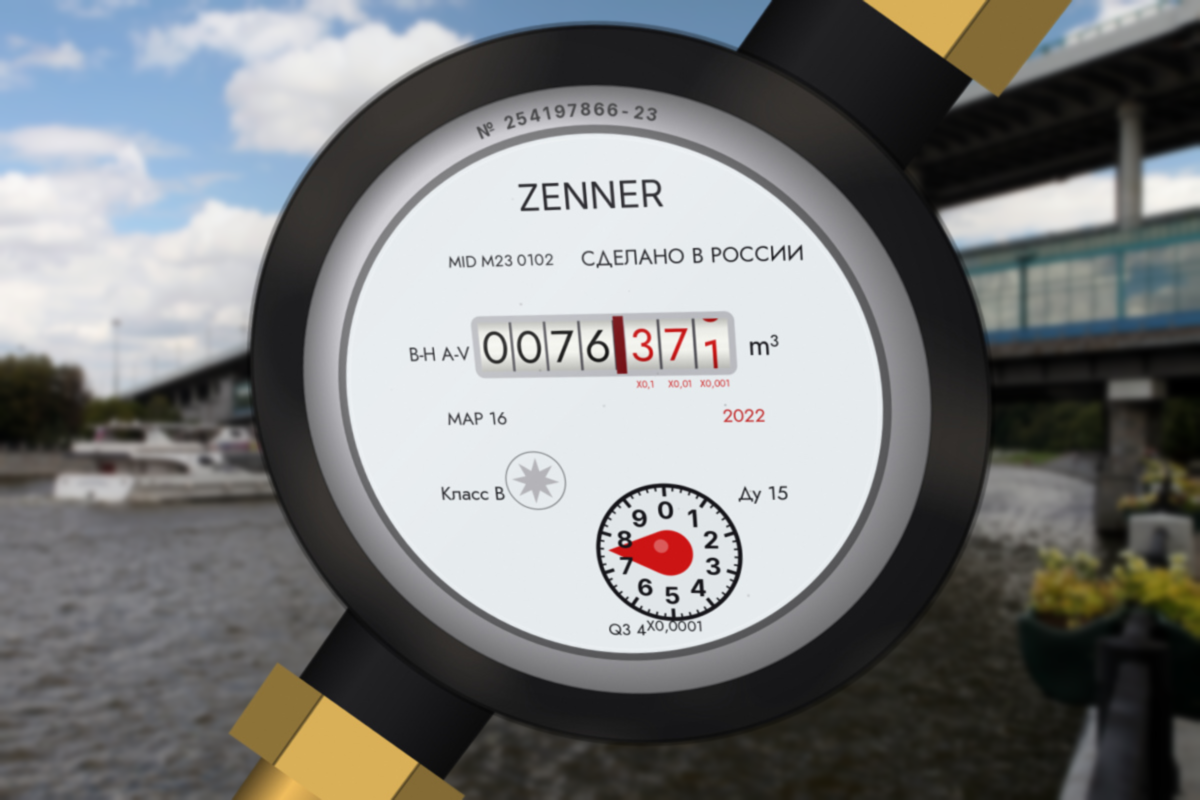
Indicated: 76.3707,m³
